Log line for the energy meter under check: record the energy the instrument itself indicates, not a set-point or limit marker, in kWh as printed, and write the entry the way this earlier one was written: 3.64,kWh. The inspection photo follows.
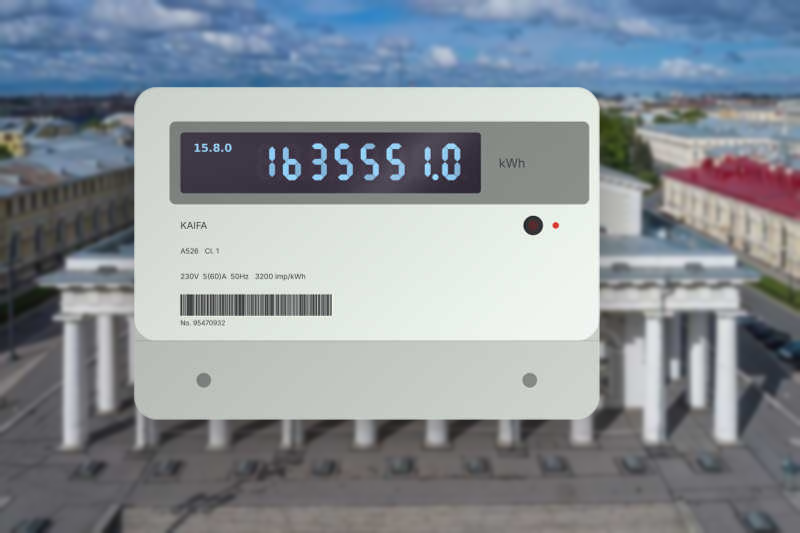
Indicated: 1635551.0,kWh
